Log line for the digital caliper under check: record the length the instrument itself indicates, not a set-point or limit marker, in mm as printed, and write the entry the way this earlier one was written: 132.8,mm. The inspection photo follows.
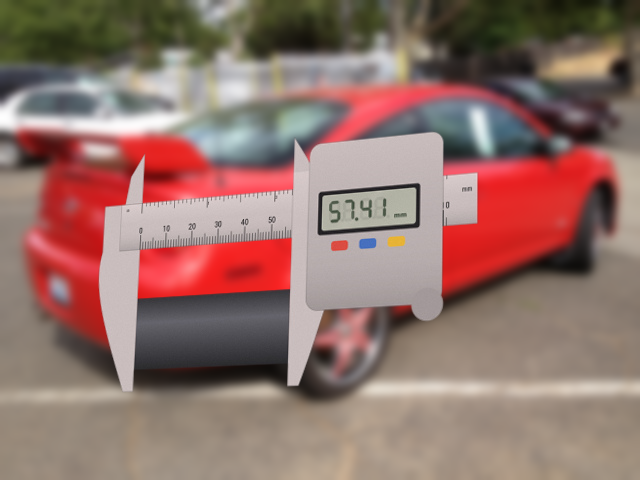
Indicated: 57.41,mm
